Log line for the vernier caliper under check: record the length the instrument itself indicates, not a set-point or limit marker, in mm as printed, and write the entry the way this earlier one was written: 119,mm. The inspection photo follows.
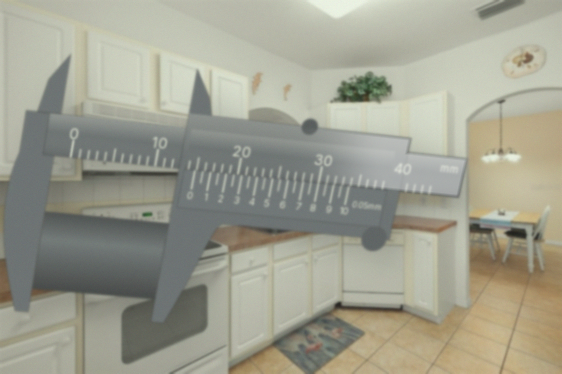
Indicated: 14.8,mm
